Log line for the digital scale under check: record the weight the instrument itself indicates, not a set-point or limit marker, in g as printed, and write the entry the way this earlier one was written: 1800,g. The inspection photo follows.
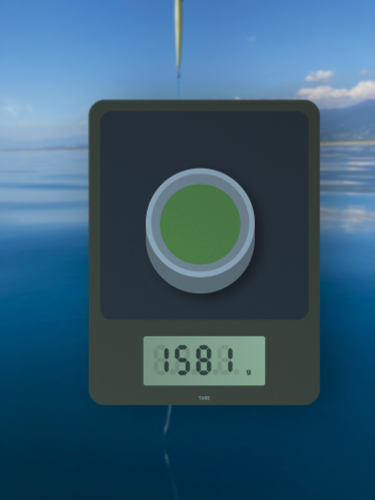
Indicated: 1581,g
